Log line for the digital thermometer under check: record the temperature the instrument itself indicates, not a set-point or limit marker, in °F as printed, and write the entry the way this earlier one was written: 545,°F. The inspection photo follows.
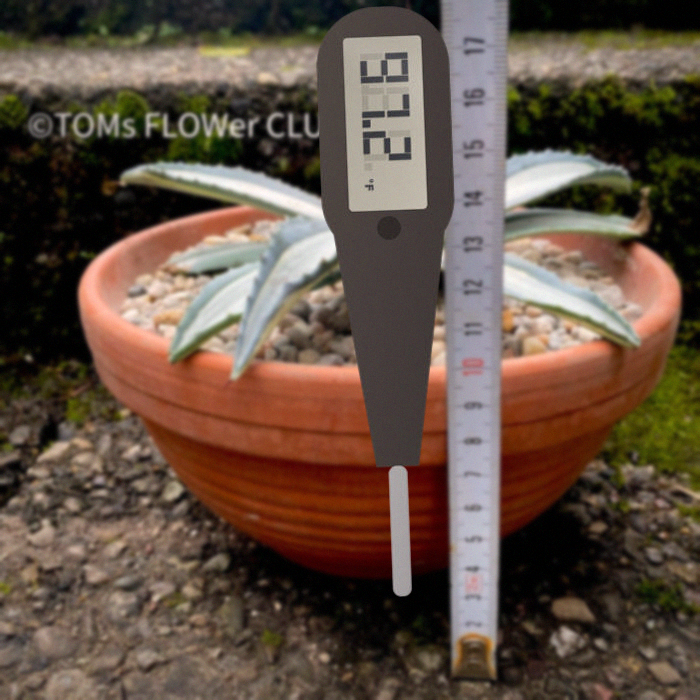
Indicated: 97.2,°F
